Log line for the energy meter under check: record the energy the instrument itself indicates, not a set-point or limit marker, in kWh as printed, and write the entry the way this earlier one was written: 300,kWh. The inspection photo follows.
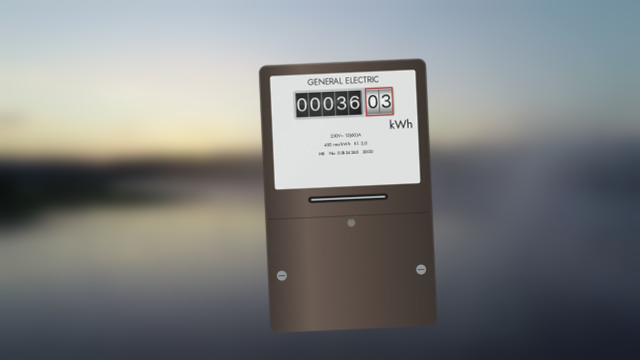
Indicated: 36.03,kWh
